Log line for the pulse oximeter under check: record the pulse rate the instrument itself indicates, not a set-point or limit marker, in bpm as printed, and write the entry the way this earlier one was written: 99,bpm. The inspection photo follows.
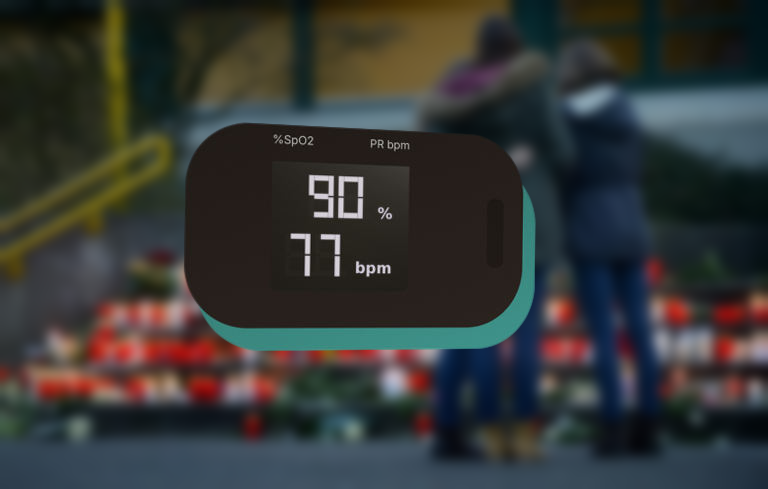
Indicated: 77,bpm
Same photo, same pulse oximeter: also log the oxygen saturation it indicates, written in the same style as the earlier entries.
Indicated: 90,%
